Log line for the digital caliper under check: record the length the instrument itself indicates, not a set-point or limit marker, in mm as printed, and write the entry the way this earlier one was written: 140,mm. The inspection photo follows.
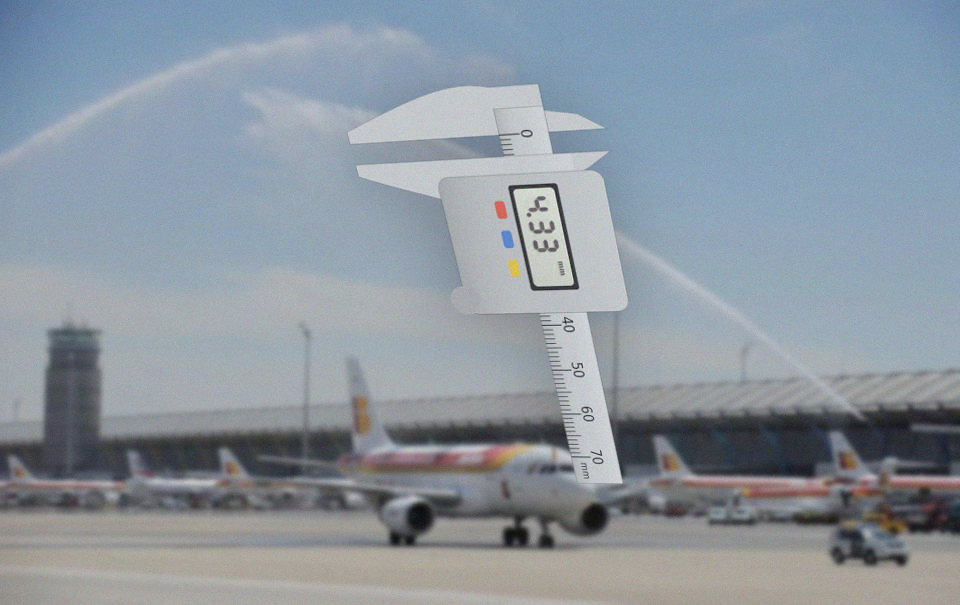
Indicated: 4.33,mm
